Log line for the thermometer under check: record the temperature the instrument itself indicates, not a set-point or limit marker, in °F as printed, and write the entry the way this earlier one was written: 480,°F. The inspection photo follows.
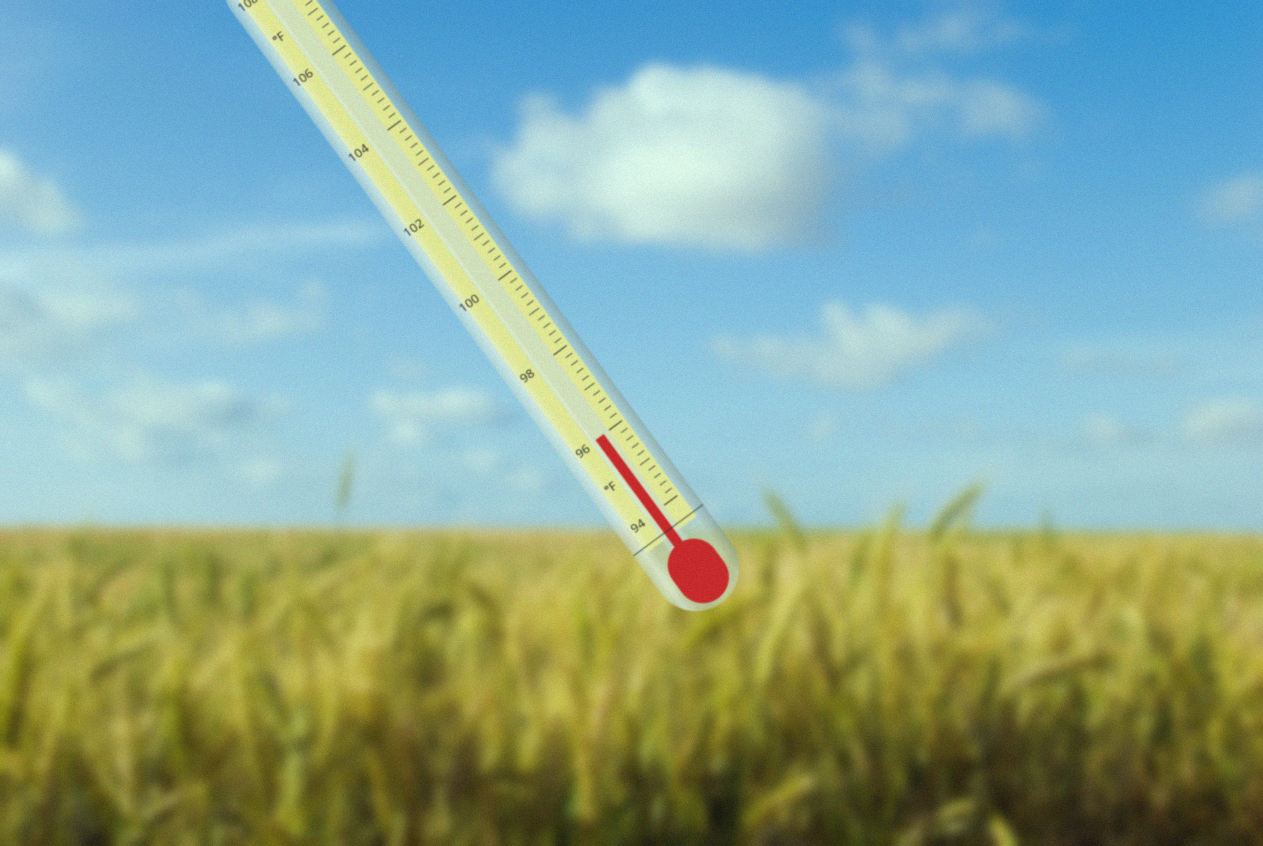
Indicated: 96,°F
